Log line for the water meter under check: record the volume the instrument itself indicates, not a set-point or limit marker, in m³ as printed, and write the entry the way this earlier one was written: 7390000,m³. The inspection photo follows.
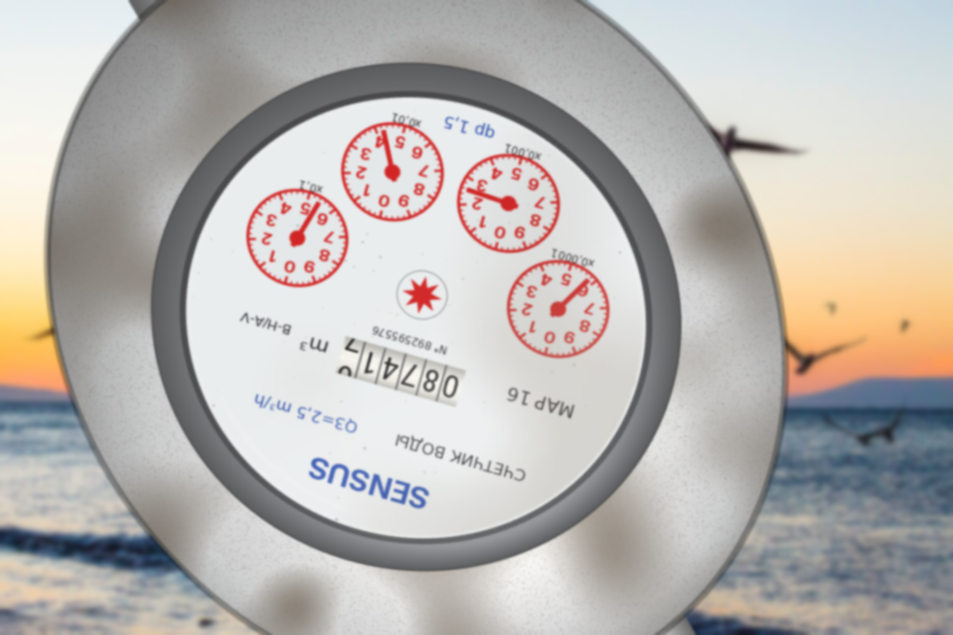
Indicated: 87416.5425,m³
